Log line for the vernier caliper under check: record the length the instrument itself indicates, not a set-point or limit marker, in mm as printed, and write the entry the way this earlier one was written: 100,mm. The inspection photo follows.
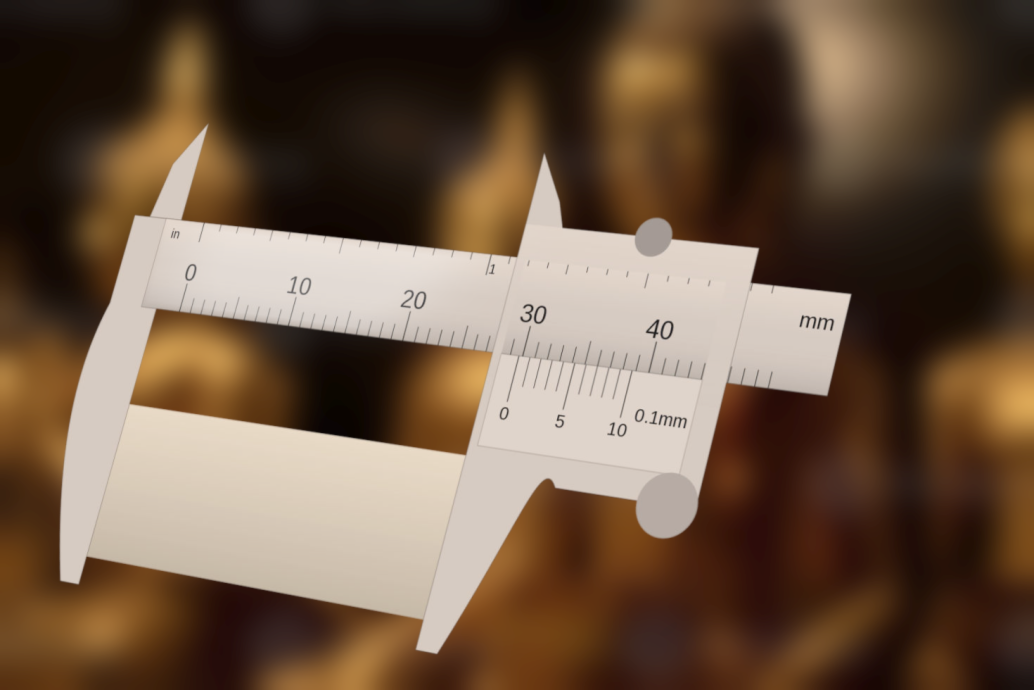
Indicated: 29.7,mm
